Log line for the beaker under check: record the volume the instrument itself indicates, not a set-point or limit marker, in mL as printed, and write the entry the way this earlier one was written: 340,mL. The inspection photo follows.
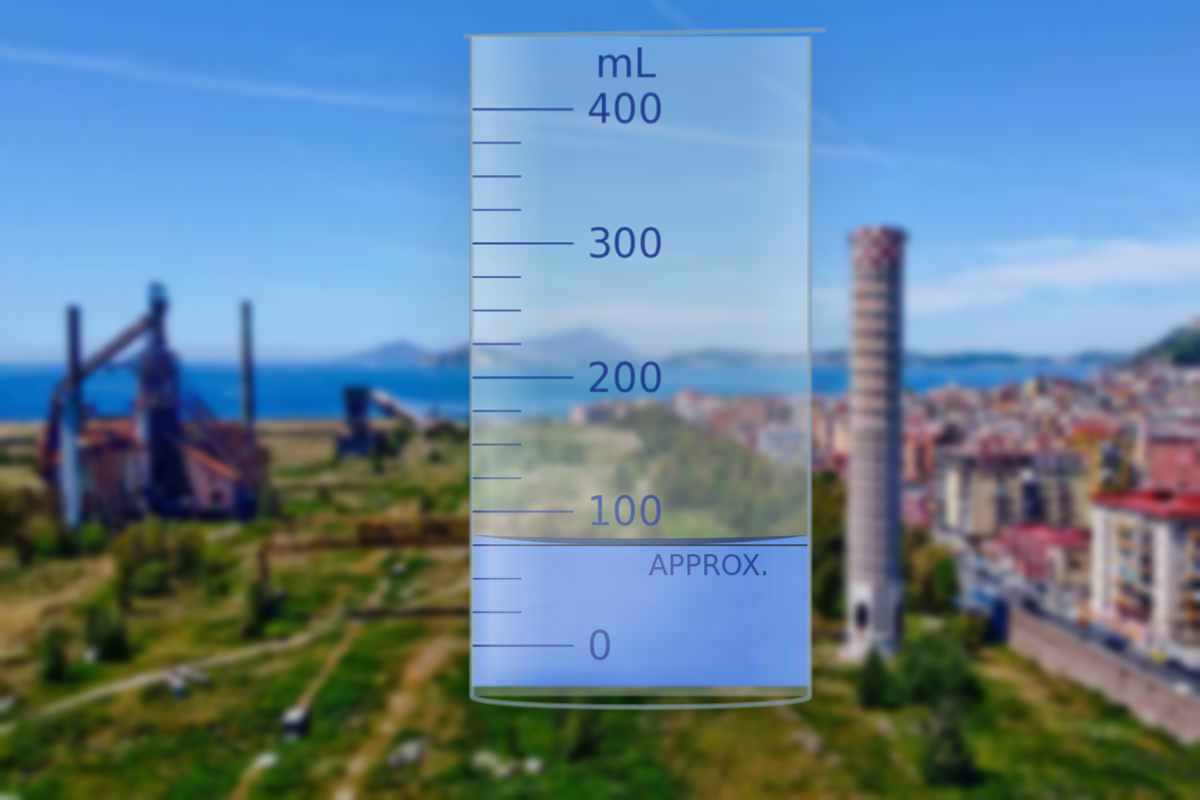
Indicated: 75,mL
